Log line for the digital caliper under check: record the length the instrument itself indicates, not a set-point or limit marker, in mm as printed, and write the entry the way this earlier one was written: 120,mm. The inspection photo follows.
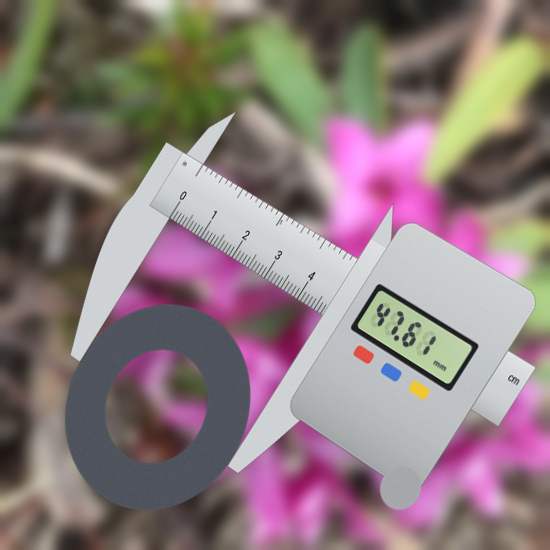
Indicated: 47.61,mm
